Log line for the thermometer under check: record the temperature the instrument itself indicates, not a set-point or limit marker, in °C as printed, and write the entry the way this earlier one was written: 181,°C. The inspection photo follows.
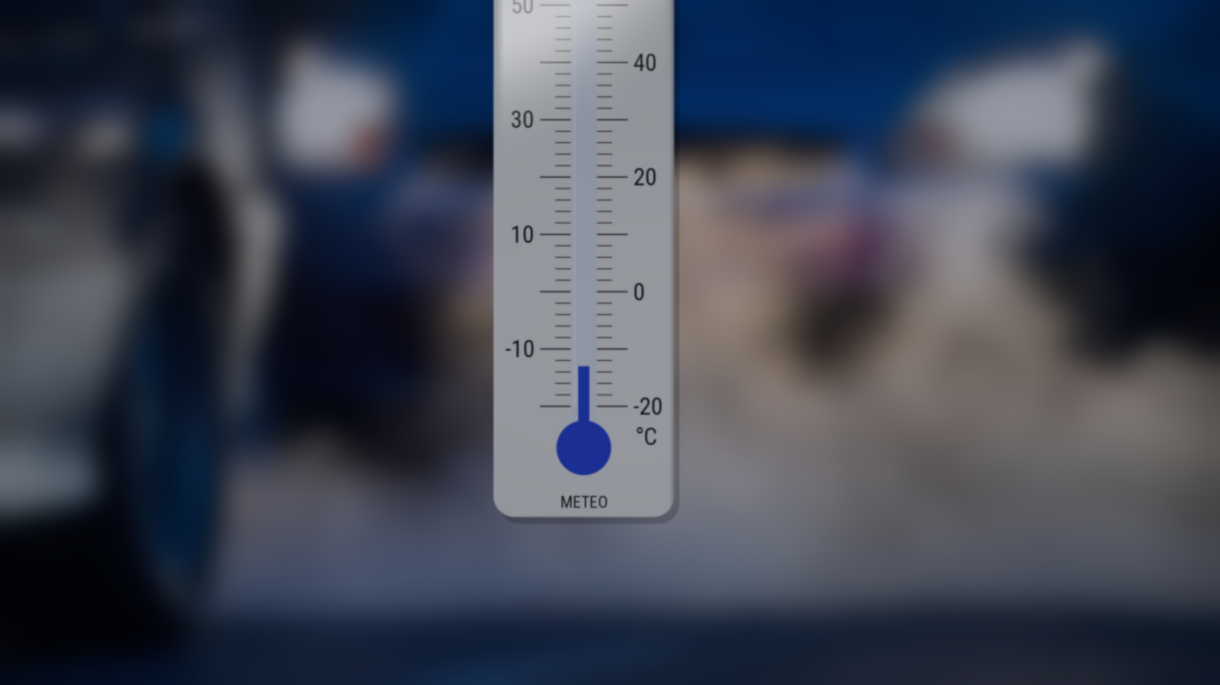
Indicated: -13,°C
